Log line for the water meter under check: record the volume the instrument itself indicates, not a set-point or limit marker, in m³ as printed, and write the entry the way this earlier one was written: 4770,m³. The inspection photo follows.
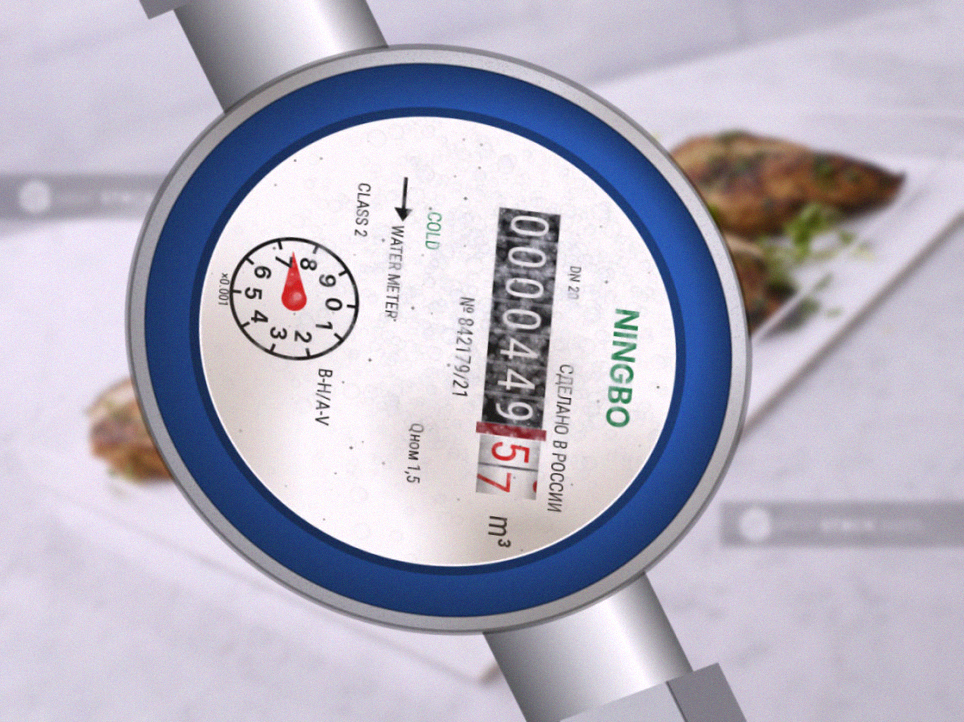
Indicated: 449.567,m³
